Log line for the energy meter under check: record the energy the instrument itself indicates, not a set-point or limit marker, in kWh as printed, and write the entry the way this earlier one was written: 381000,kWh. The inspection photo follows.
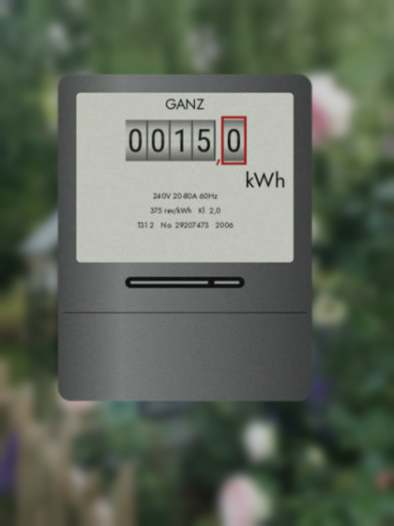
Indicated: 15.0,kWh
